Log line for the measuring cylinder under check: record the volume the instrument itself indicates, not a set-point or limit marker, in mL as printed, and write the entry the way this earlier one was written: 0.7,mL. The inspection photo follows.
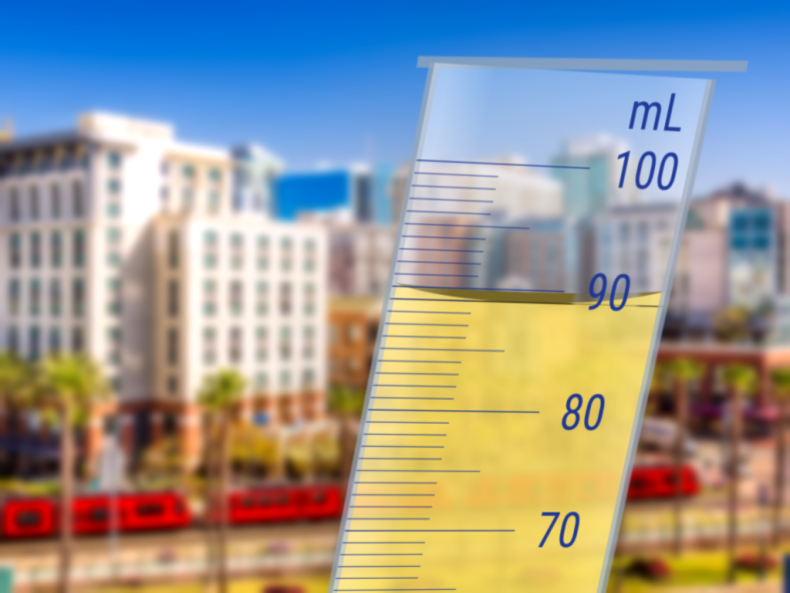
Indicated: 89,mL
